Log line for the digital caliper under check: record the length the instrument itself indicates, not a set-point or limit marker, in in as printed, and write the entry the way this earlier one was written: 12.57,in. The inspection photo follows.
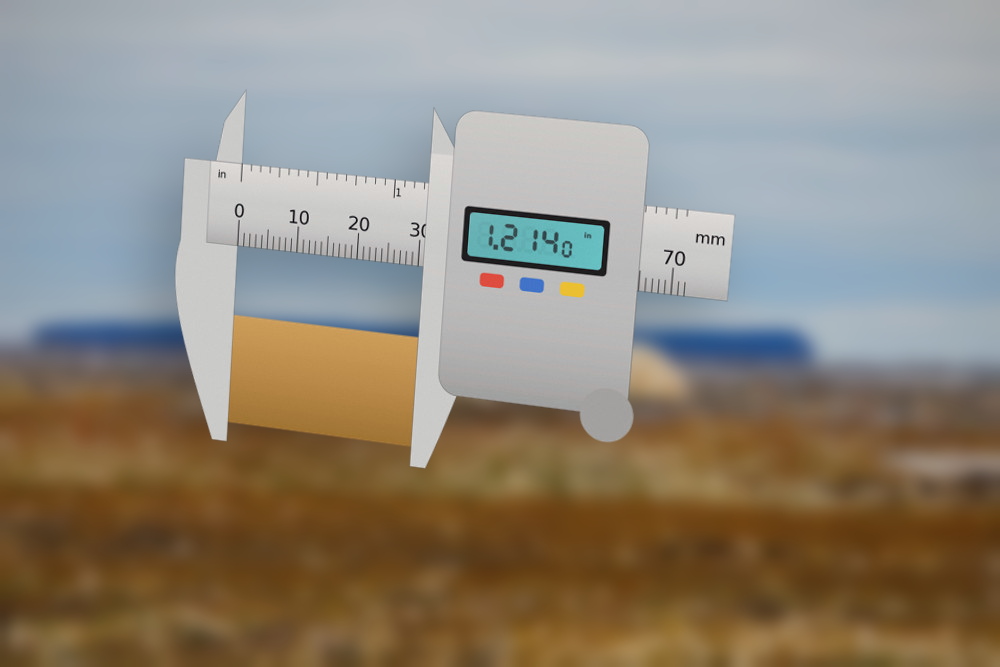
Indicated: 1.2140,in
